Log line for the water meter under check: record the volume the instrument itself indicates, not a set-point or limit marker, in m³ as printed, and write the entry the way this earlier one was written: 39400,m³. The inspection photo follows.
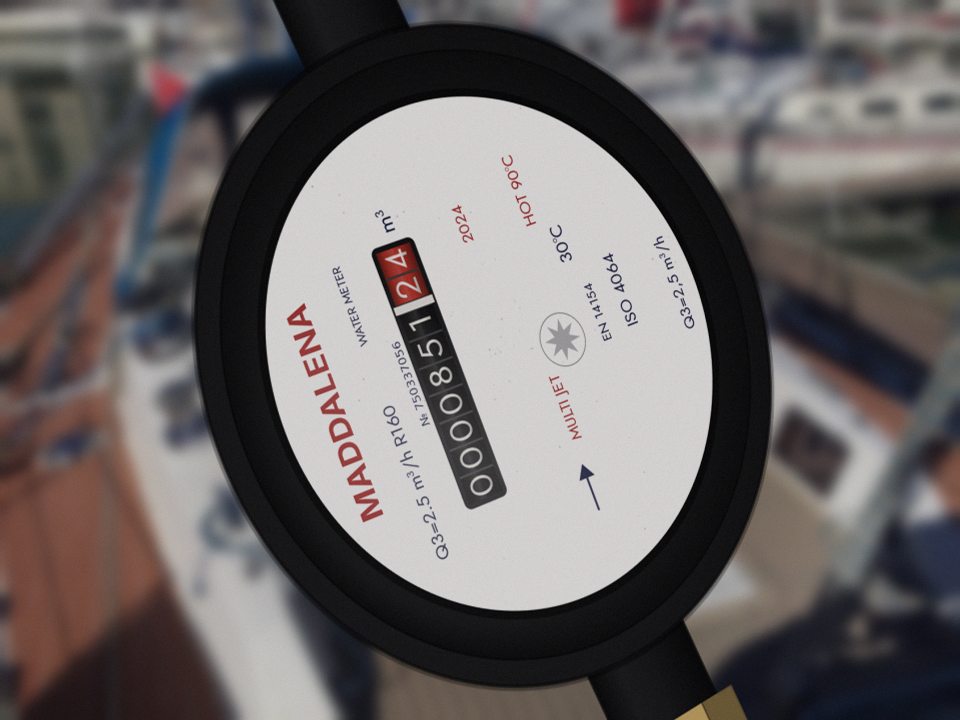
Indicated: 851.24,m³
